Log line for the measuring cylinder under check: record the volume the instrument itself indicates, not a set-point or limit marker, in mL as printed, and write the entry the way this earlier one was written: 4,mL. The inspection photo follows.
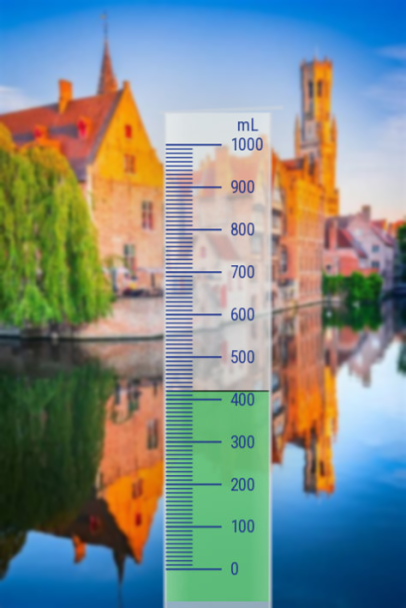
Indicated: 420,mL
